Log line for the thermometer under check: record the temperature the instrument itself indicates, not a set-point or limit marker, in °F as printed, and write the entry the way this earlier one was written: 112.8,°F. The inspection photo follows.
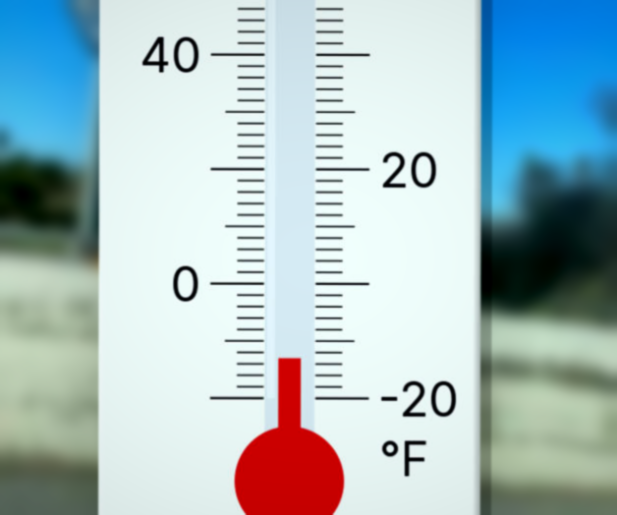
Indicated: -13,°F
